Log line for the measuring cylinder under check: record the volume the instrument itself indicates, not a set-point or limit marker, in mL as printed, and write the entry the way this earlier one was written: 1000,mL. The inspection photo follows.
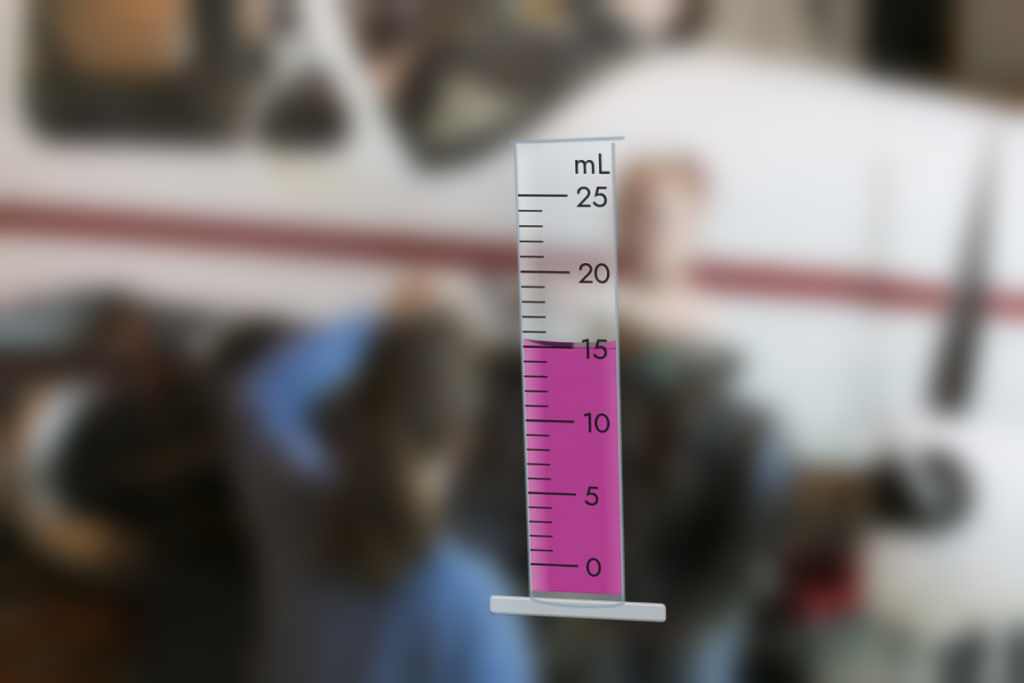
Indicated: 15,mL
